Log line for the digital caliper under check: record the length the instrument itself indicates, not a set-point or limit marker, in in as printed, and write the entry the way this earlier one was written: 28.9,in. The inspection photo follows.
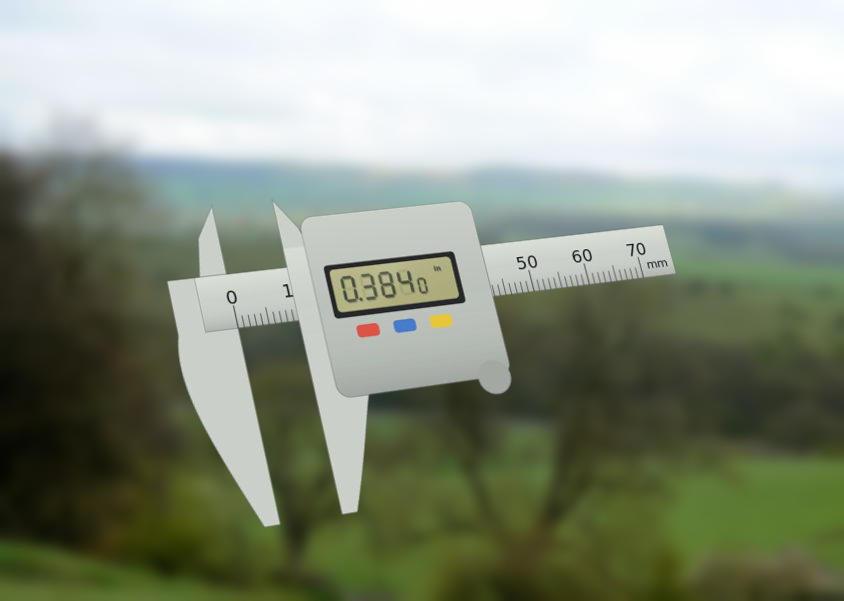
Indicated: 0.3840,in
